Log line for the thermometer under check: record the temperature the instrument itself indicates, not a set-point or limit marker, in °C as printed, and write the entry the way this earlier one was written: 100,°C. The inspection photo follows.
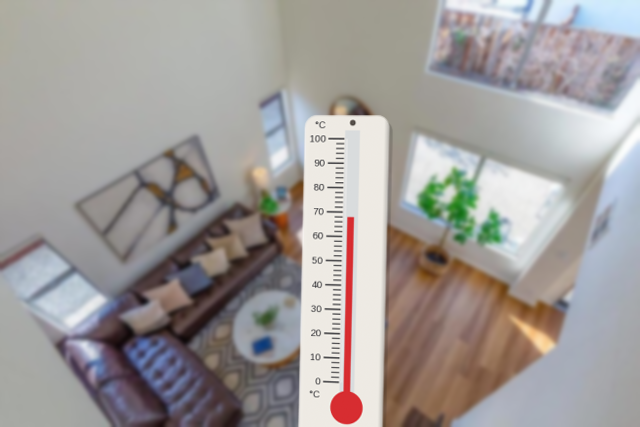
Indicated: 68,°C
